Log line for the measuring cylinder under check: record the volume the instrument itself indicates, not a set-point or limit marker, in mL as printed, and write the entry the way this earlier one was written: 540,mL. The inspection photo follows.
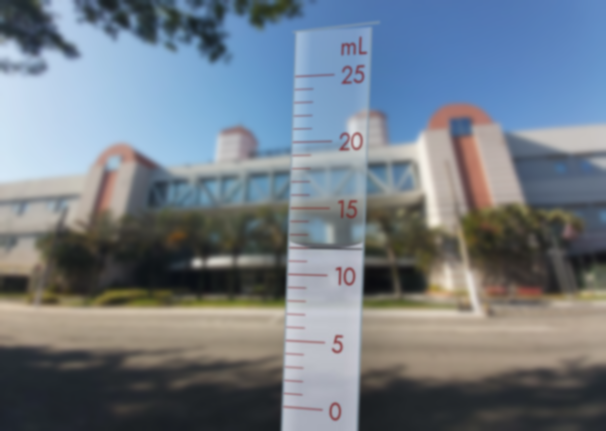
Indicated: 12,mL
